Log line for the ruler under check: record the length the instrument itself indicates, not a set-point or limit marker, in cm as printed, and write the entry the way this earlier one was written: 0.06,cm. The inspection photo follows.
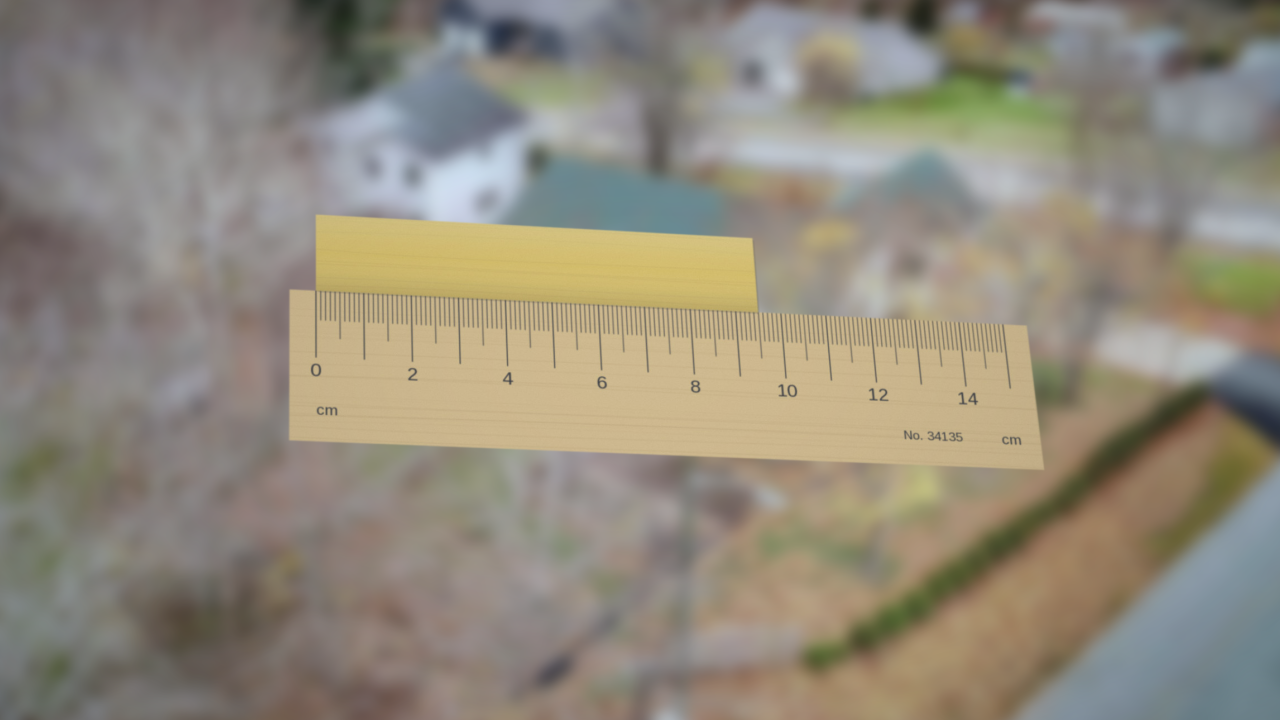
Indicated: 9.5,cm
